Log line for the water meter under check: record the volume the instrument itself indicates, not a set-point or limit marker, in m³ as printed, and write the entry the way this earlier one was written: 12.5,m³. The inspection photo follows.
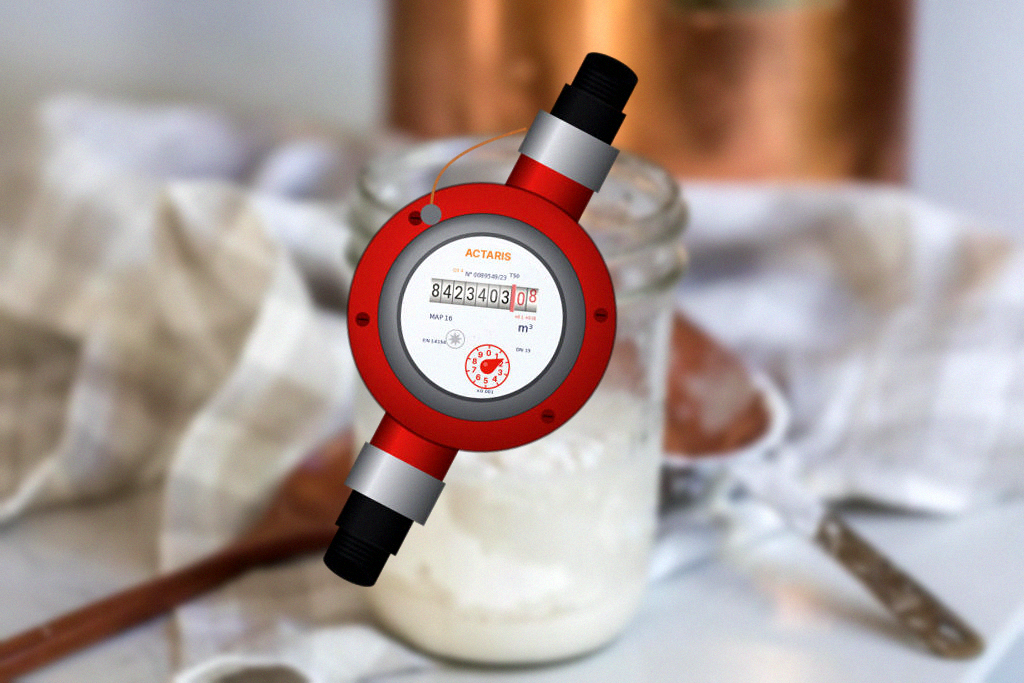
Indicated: 8423403.081,m³
